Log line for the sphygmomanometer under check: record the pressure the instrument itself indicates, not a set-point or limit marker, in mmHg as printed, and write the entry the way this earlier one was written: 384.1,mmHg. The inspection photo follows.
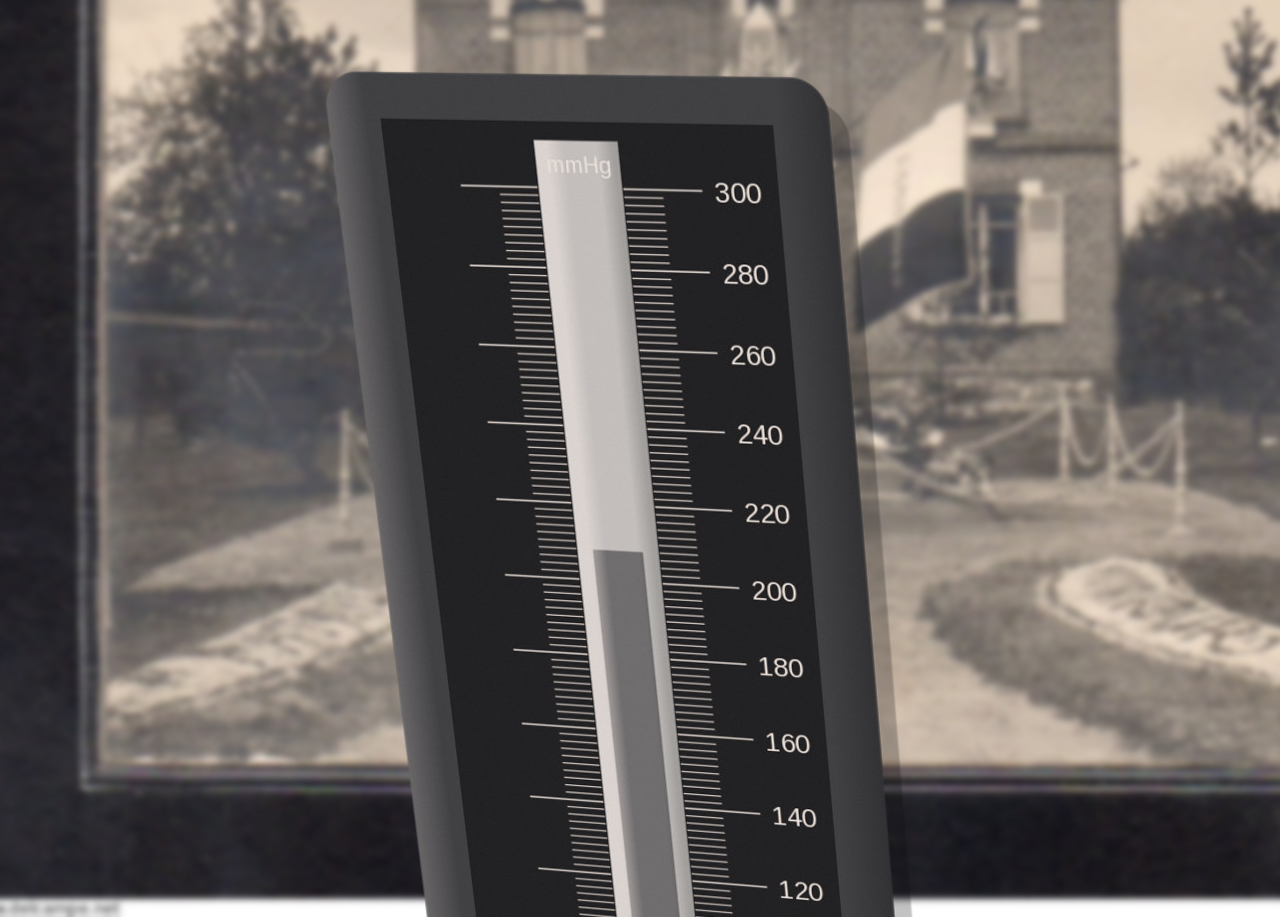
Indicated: 208,mmHg
